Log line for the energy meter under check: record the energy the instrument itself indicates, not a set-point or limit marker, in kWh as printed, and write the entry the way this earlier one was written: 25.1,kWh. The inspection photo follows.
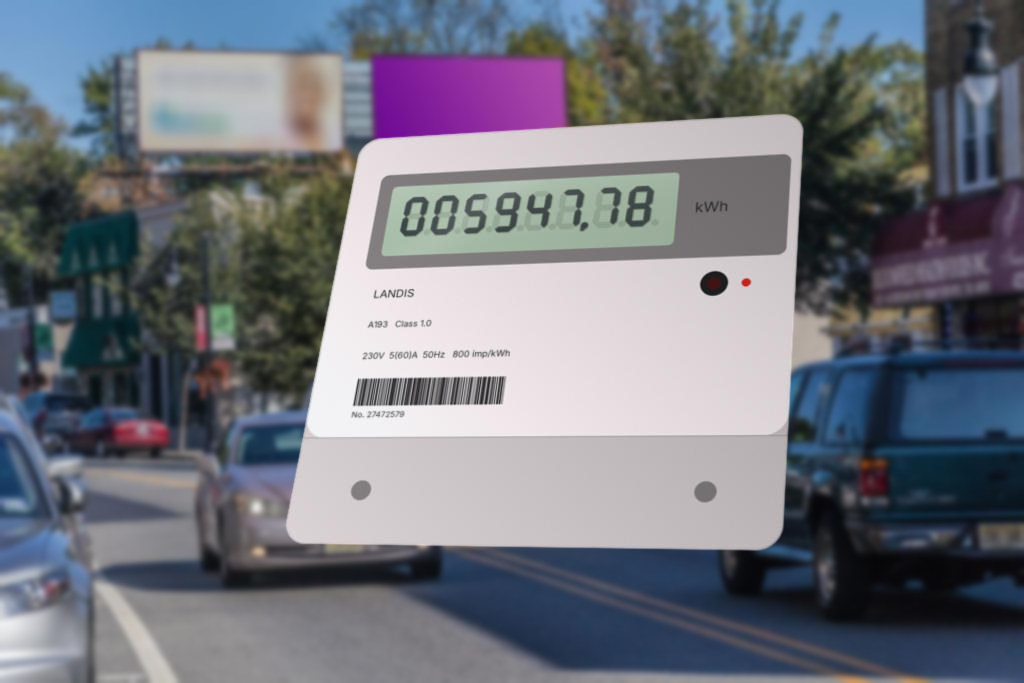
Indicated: 5947.78,kWh
